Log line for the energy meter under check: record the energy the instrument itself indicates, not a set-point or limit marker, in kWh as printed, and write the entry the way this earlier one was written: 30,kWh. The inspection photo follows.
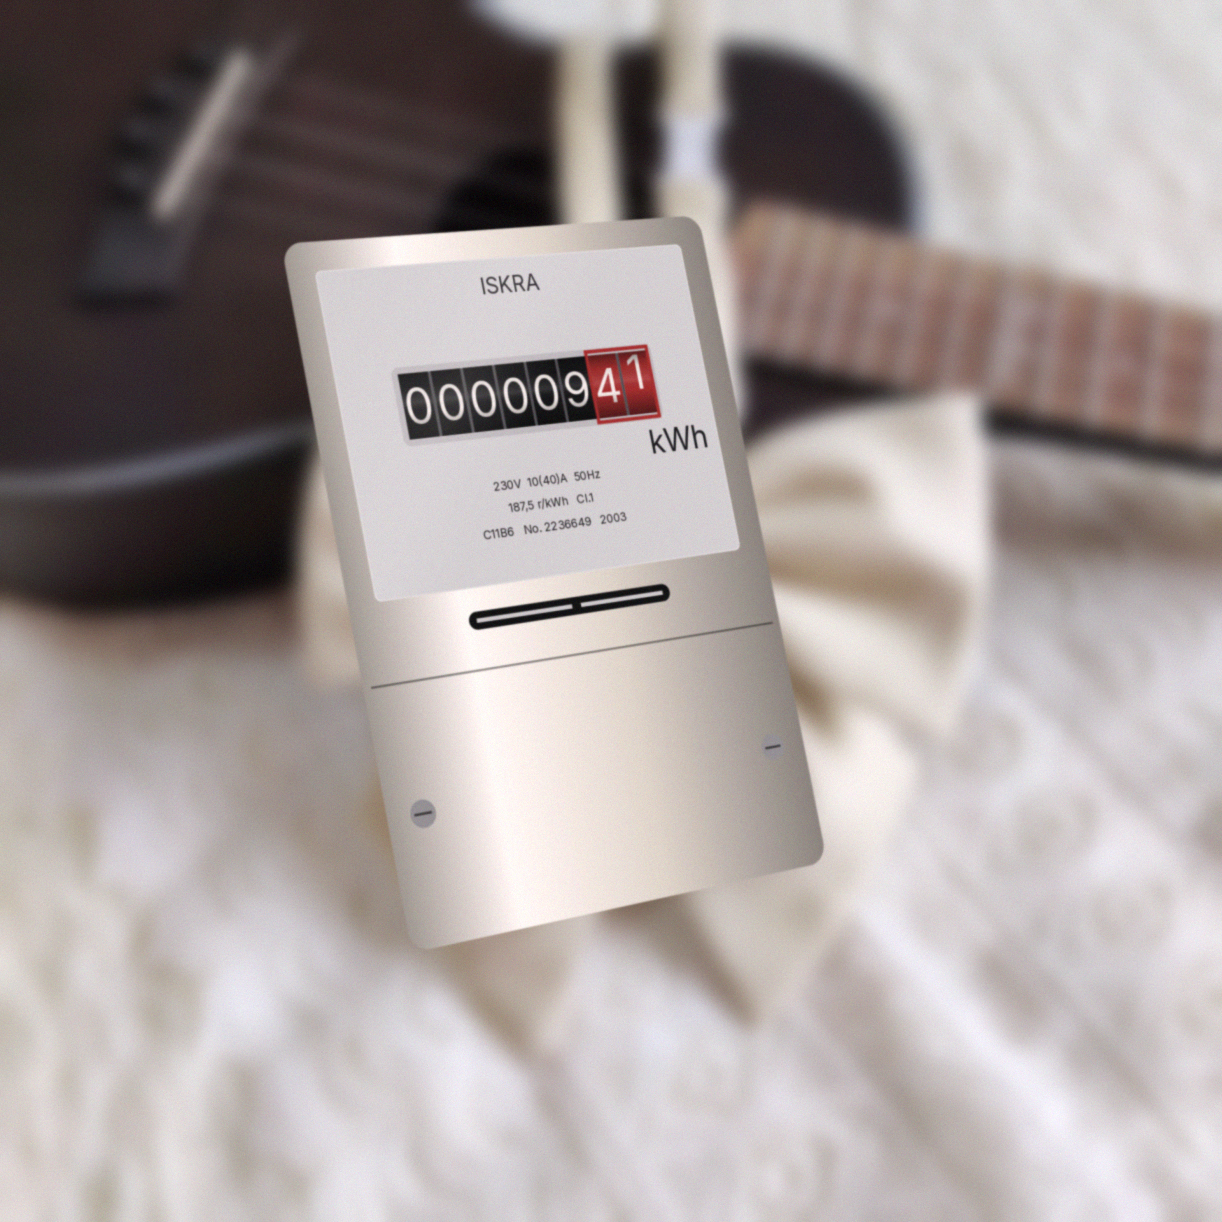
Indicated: 9.41,kWh
